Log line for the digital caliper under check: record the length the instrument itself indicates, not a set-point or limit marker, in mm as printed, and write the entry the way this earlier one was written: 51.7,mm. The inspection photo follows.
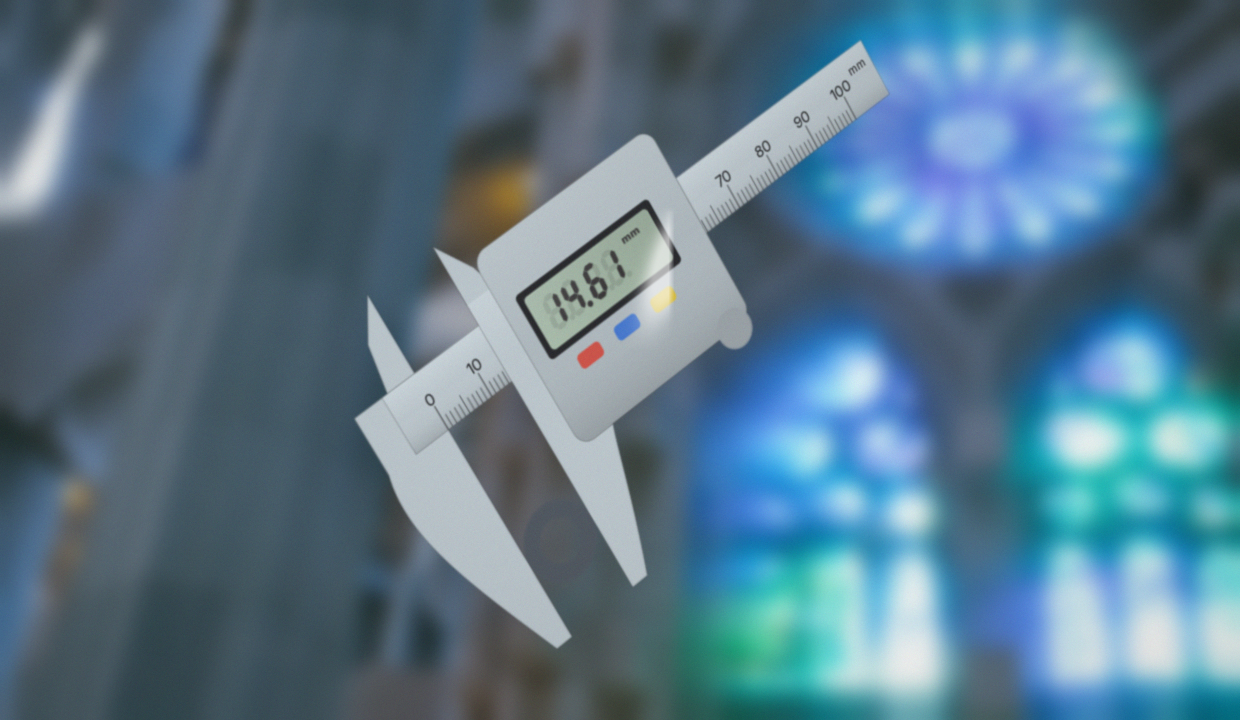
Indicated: 14.61,mm
